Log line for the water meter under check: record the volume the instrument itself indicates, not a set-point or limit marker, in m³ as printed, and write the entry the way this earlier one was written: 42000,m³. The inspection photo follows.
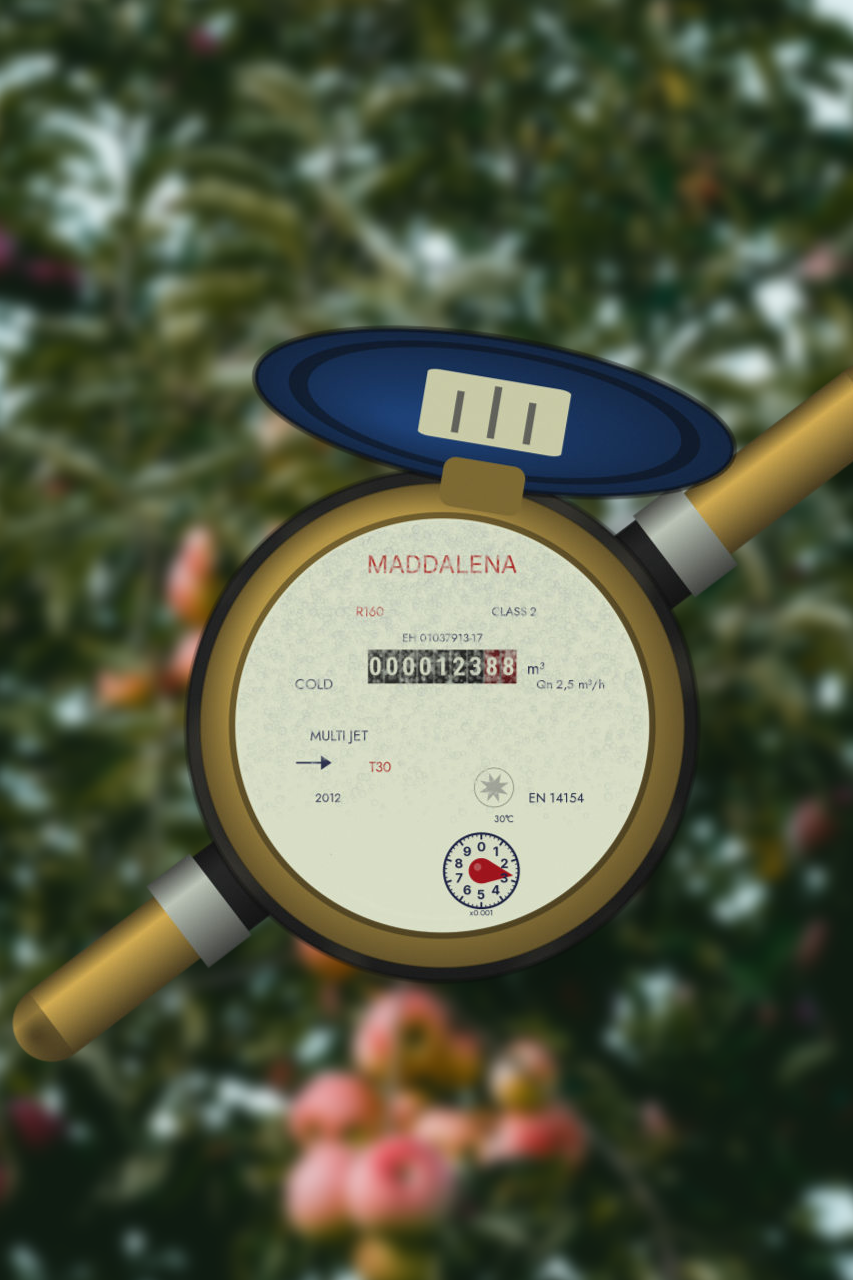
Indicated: 123.882,m³
